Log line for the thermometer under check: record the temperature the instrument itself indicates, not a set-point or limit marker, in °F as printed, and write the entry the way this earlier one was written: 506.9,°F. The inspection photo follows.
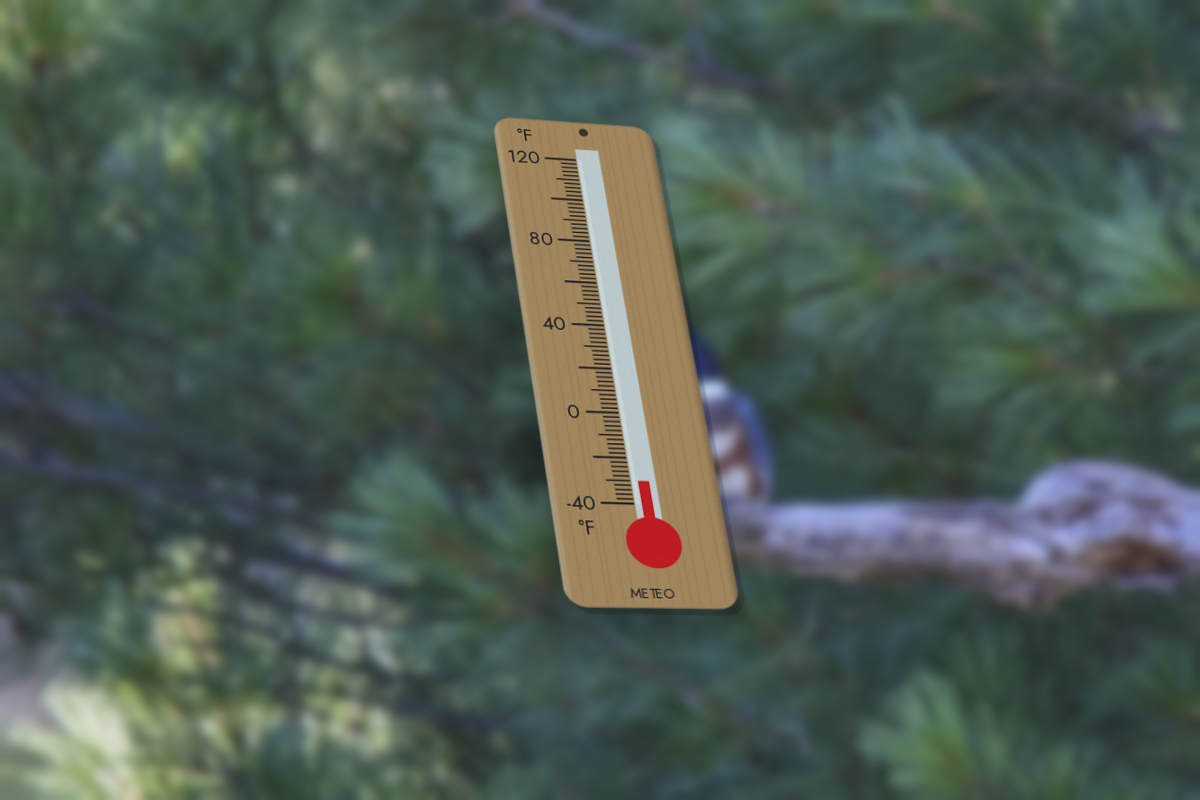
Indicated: -30,°F
